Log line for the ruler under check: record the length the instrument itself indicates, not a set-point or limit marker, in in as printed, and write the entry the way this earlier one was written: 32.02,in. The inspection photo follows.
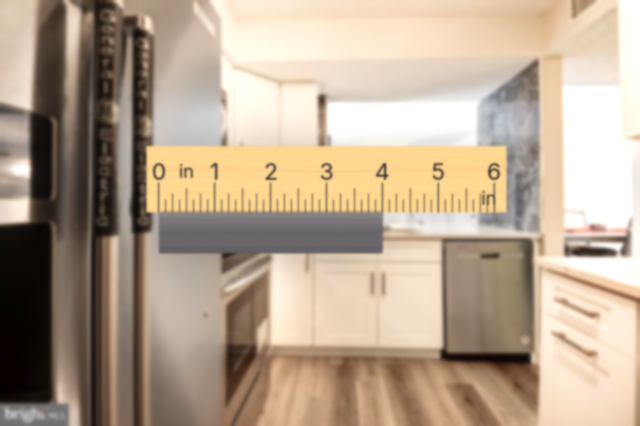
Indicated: 4,in
